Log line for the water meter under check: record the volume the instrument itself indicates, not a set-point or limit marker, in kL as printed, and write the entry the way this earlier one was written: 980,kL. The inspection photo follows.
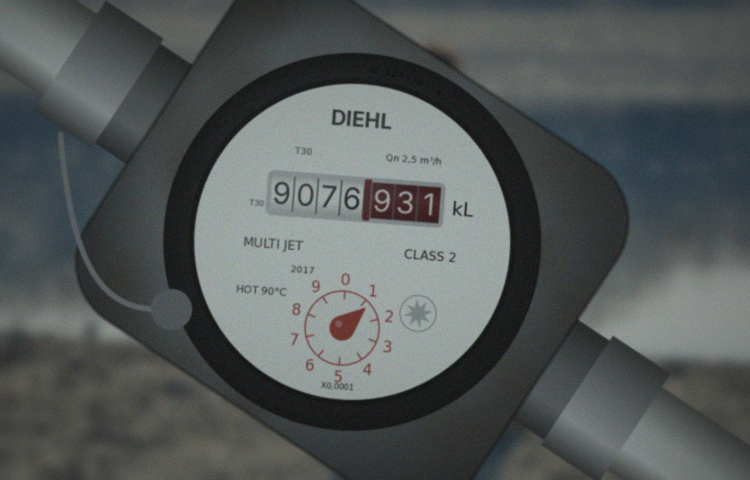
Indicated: 9076.9311,kL
